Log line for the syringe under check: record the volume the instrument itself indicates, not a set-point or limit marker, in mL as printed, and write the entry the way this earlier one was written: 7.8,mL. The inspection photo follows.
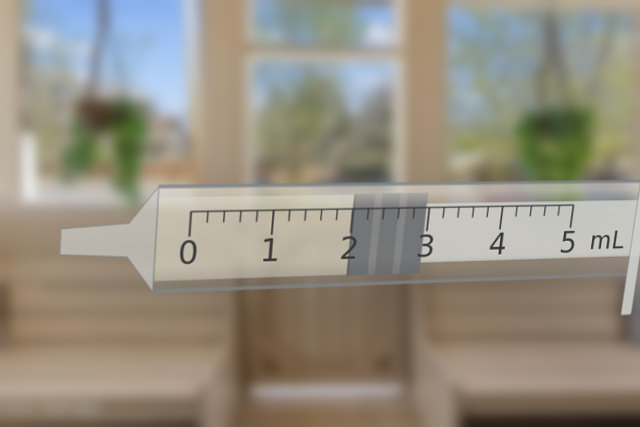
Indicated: 2,mL
